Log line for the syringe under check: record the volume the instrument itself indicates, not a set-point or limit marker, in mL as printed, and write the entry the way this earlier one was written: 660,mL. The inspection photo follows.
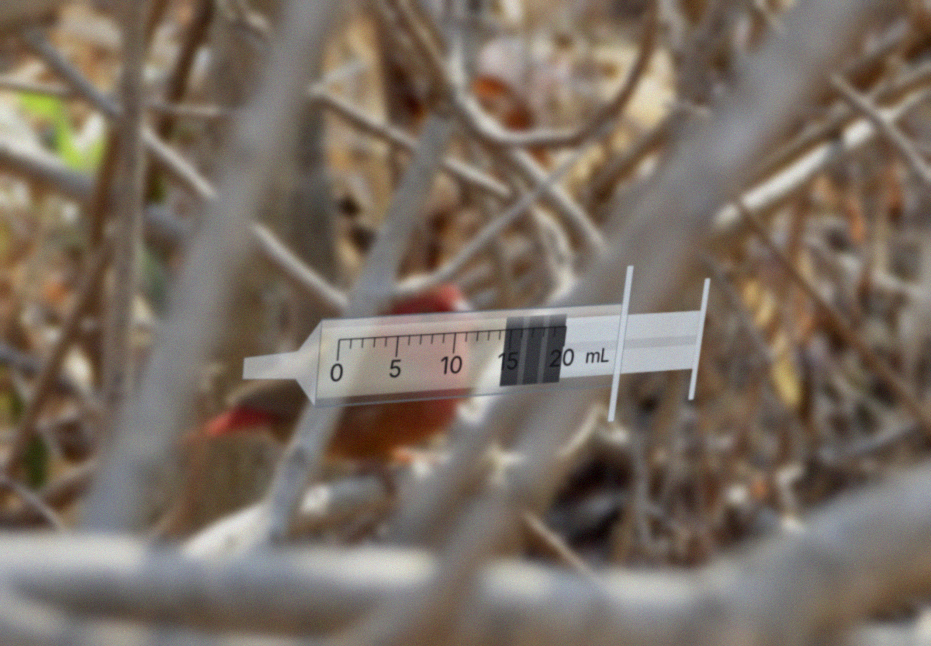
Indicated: 14.5,mL
